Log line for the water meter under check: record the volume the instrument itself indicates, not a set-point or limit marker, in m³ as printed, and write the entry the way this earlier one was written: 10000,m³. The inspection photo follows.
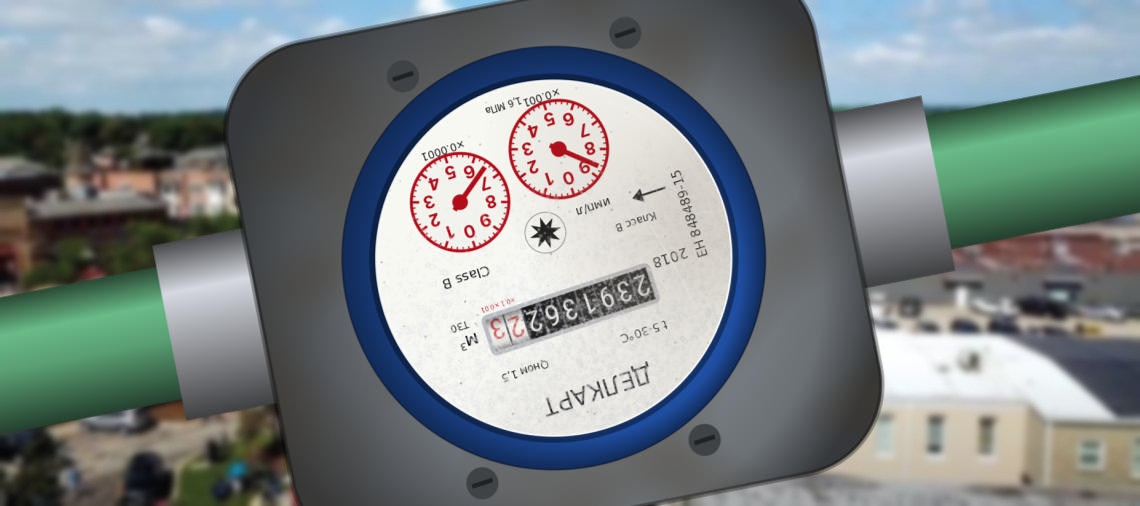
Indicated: 2391362.2286,m³
